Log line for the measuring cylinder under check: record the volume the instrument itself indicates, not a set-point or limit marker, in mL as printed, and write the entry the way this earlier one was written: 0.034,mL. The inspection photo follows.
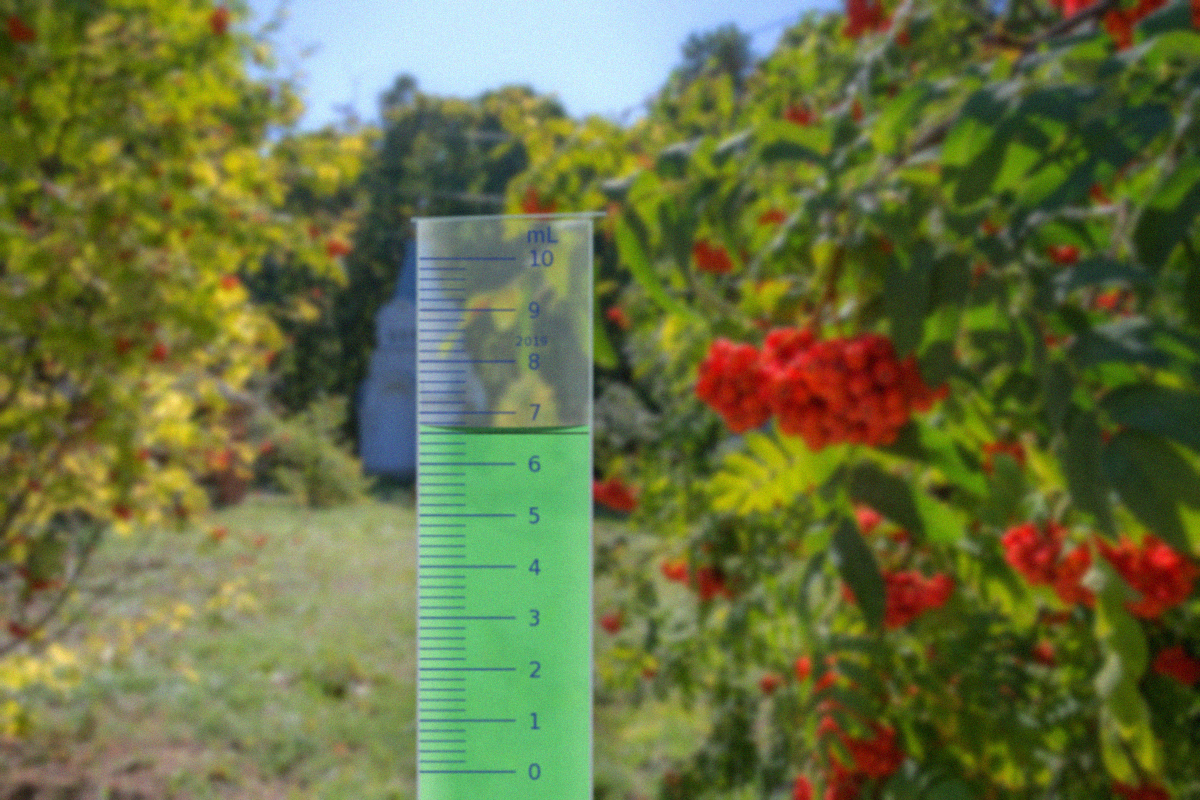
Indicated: 6.6,mL
